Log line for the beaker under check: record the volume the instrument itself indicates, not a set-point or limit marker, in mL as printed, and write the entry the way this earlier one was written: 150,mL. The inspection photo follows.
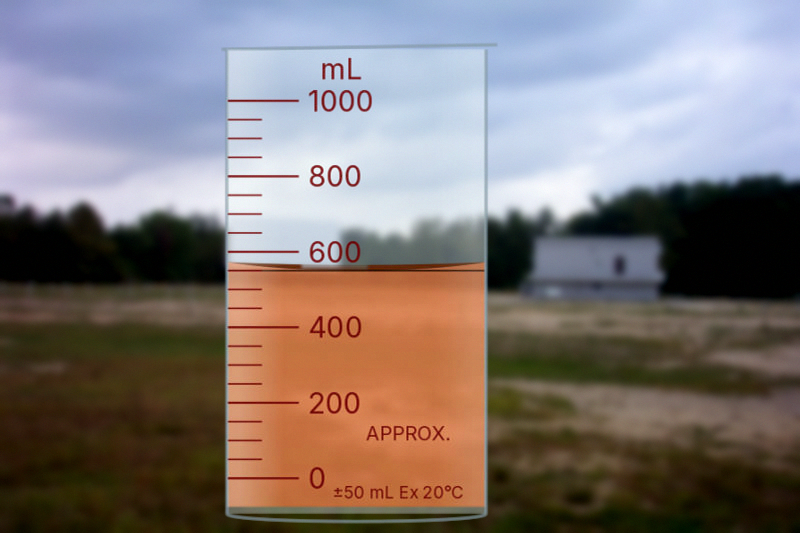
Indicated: 550,mL
